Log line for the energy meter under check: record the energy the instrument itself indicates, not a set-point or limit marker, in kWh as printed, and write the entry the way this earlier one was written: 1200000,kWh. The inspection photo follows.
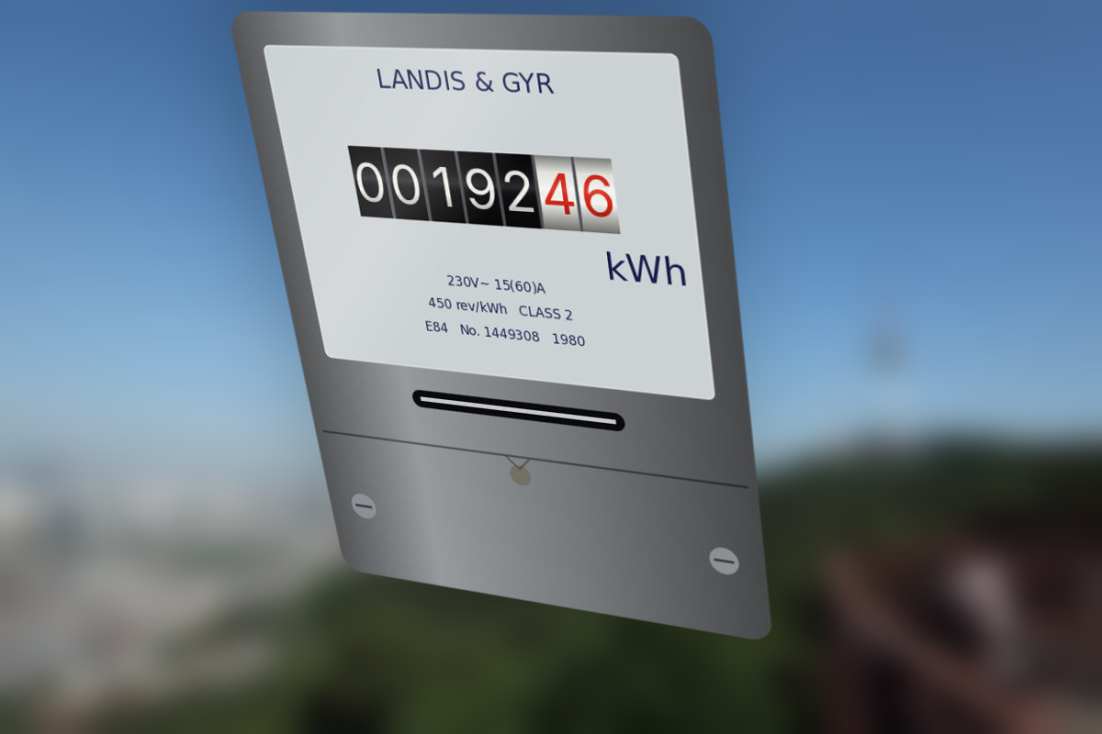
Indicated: 192.46,kWh
